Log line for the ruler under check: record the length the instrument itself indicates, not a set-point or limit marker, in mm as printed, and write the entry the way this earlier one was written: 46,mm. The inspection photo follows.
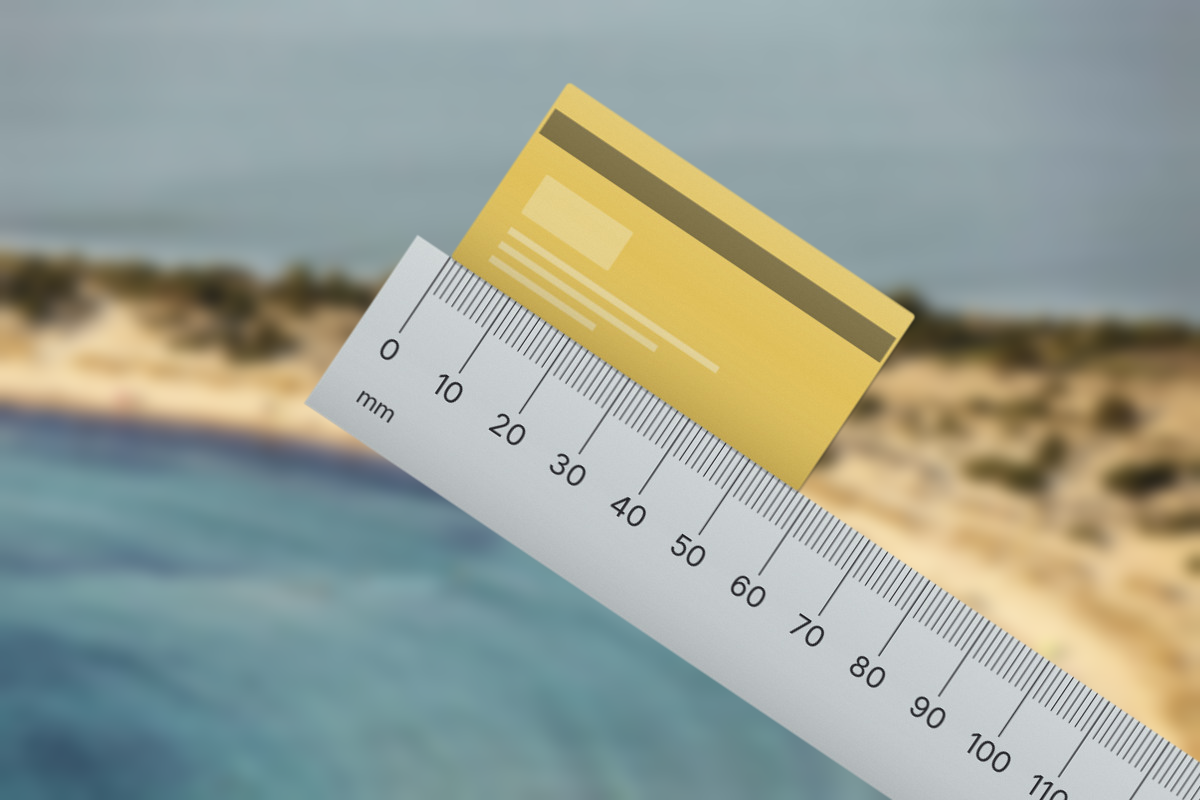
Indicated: 58,mm
